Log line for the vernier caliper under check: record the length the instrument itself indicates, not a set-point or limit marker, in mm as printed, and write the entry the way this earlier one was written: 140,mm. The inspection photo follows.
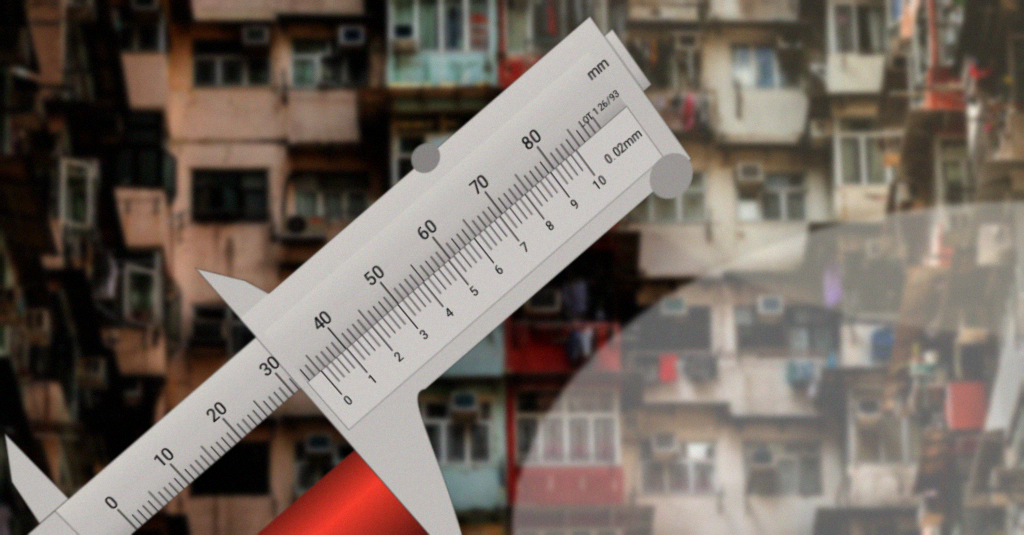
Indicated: 35.2,mm
